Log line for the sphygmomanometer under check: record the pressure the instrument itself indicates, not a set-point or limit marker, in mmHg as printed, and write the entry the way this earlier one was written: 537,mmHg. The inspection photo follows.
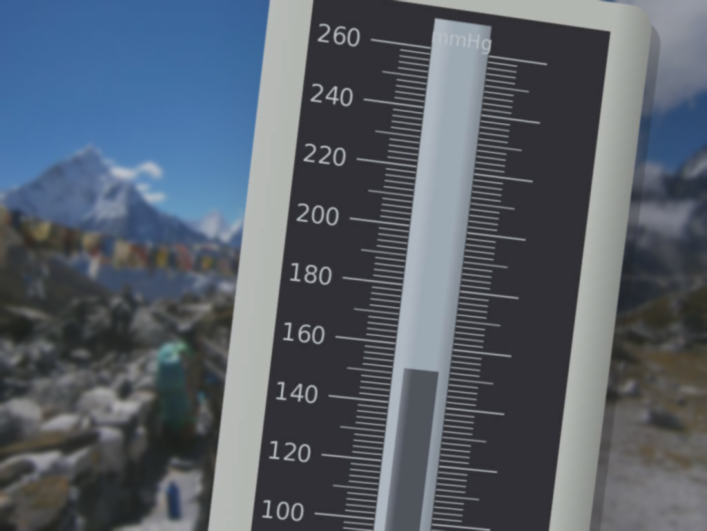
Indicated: 152,mmHg
